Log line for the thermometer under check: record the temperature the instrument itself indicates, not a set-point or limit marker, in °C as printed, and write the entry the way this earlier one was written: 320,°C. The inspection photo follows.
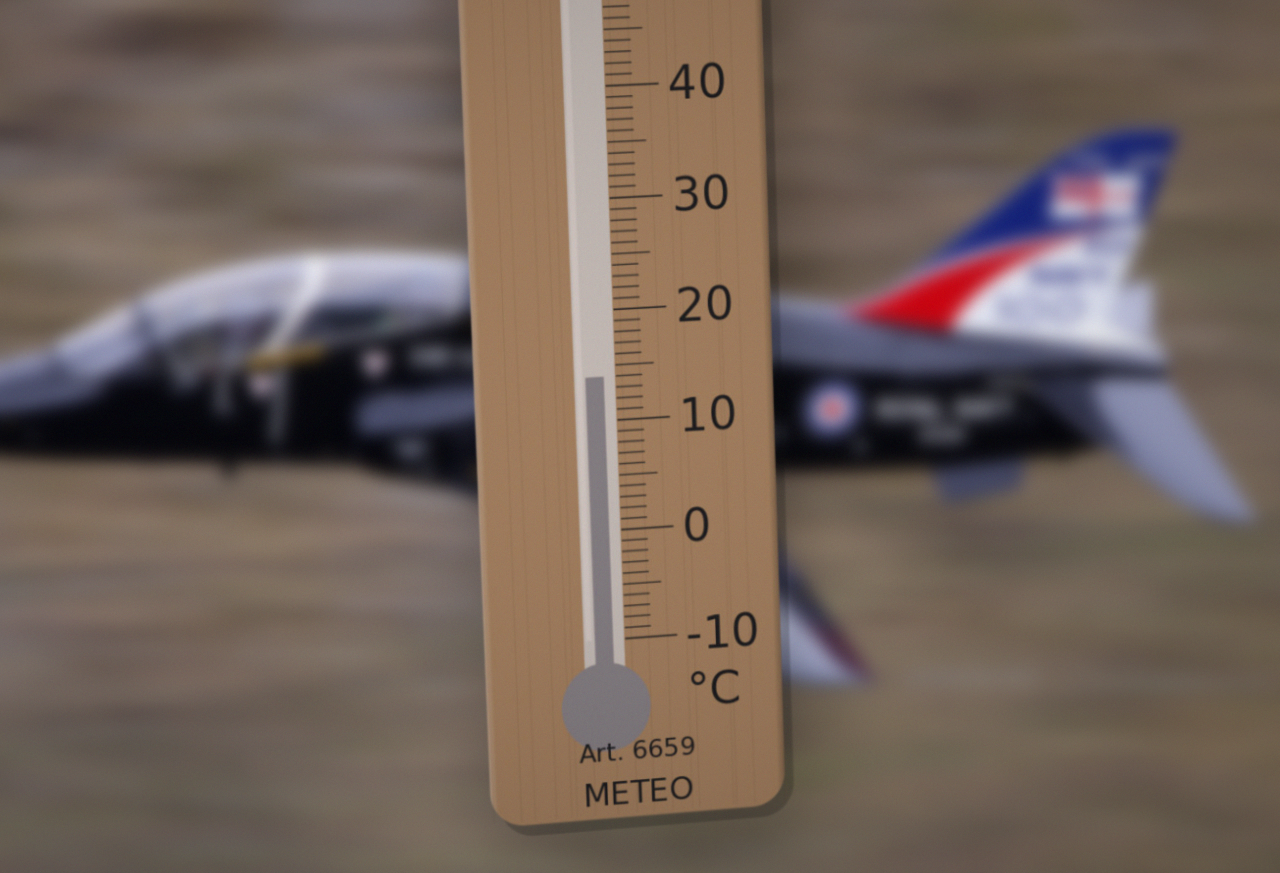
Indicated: 14,°C
